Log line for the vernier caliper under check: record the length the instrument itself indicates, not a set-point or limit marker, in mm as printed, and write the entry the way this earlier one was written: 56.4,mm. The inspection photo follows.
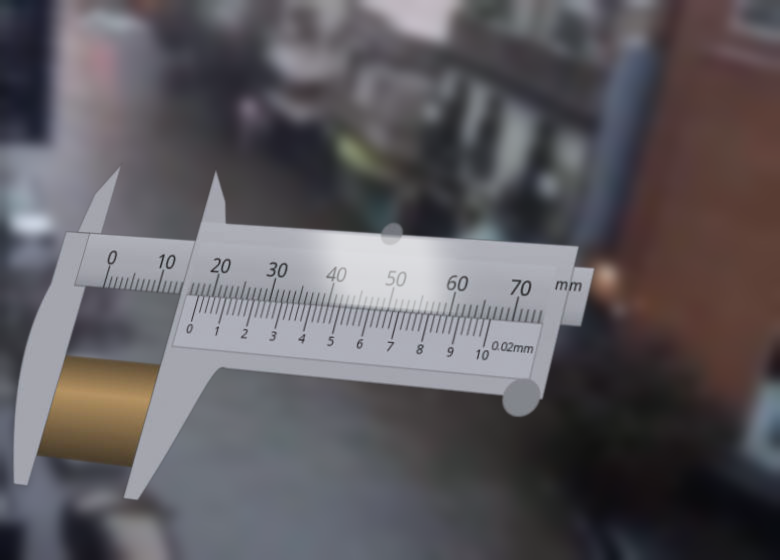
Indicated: 17.5,mm
